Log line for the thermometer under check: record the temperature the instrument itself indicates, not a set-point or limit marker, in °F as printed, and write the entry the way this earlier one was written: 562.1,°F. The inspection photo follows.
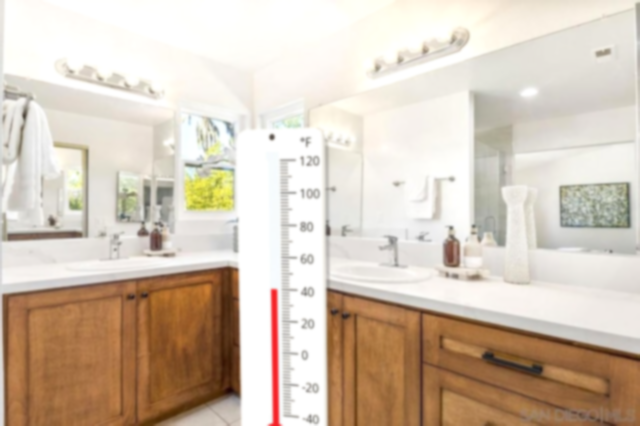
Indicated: 40,°F
